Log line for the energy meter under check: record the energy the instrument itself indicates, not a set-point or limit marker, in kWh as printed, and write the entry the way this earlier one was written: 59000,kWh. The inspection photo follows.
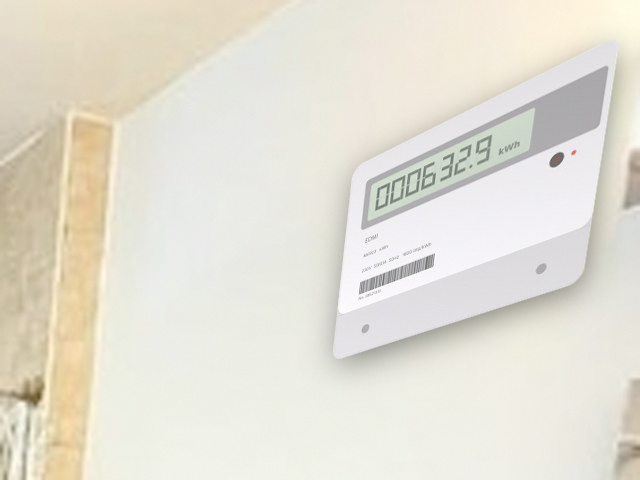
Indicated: 632.9,kWh
